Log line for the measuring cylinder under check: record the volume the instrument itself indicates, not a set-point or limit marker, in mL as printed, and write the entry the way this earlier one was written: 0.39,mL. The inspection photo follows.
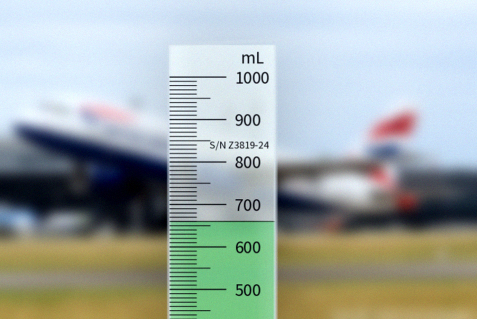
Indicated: 660,mL
